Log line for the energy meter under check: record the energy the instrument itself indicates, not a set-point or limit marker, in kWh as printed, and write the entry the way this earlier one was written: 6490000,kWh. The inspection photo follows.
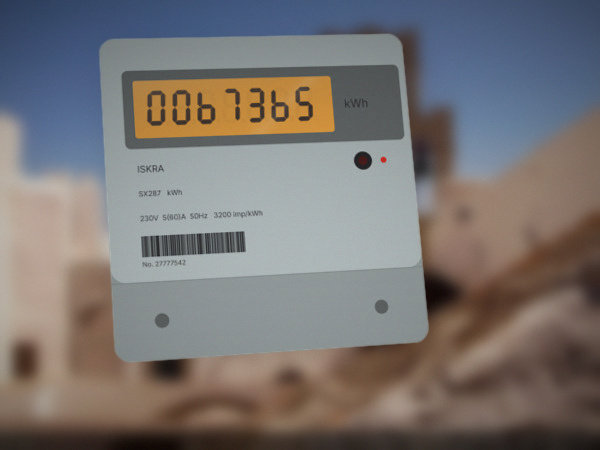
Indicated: 67365,kWh
